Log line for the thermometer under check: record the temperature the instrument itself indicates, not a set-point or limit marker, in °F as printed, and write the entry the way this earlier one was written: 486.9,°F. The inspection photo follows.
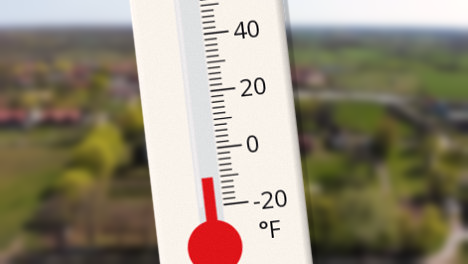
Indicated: -10,°F
